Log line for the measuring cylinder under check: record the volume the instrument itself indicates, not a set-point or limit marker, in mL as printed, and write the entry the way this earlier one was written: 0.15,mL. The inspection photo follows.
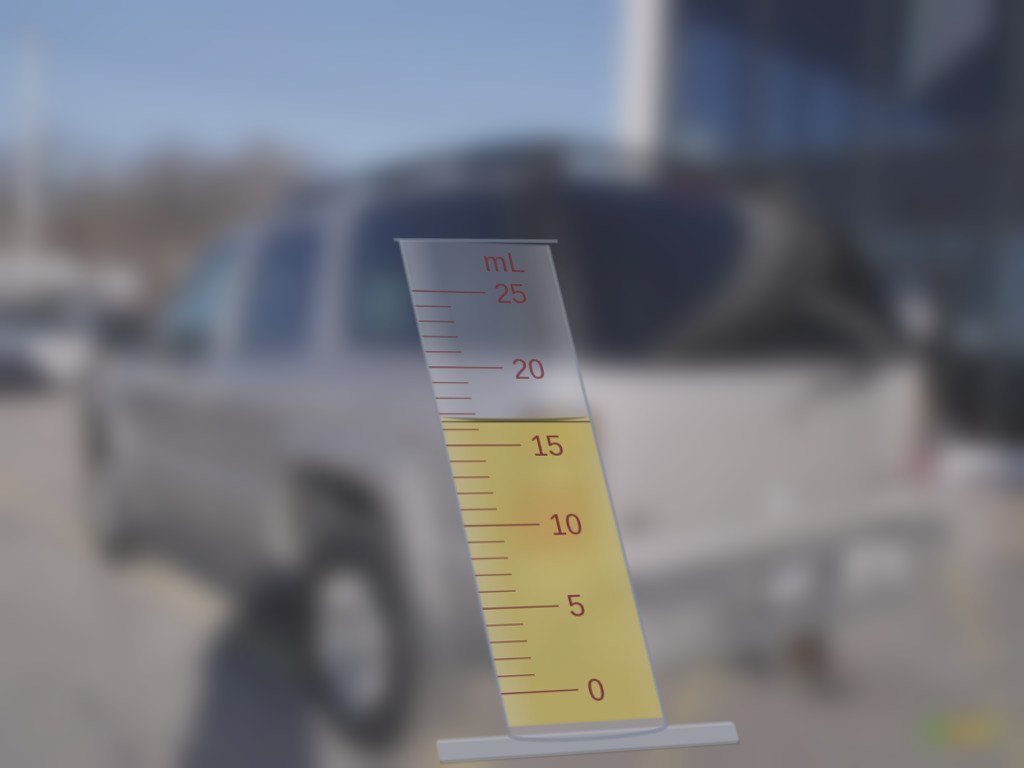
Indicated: 16.5,mL
